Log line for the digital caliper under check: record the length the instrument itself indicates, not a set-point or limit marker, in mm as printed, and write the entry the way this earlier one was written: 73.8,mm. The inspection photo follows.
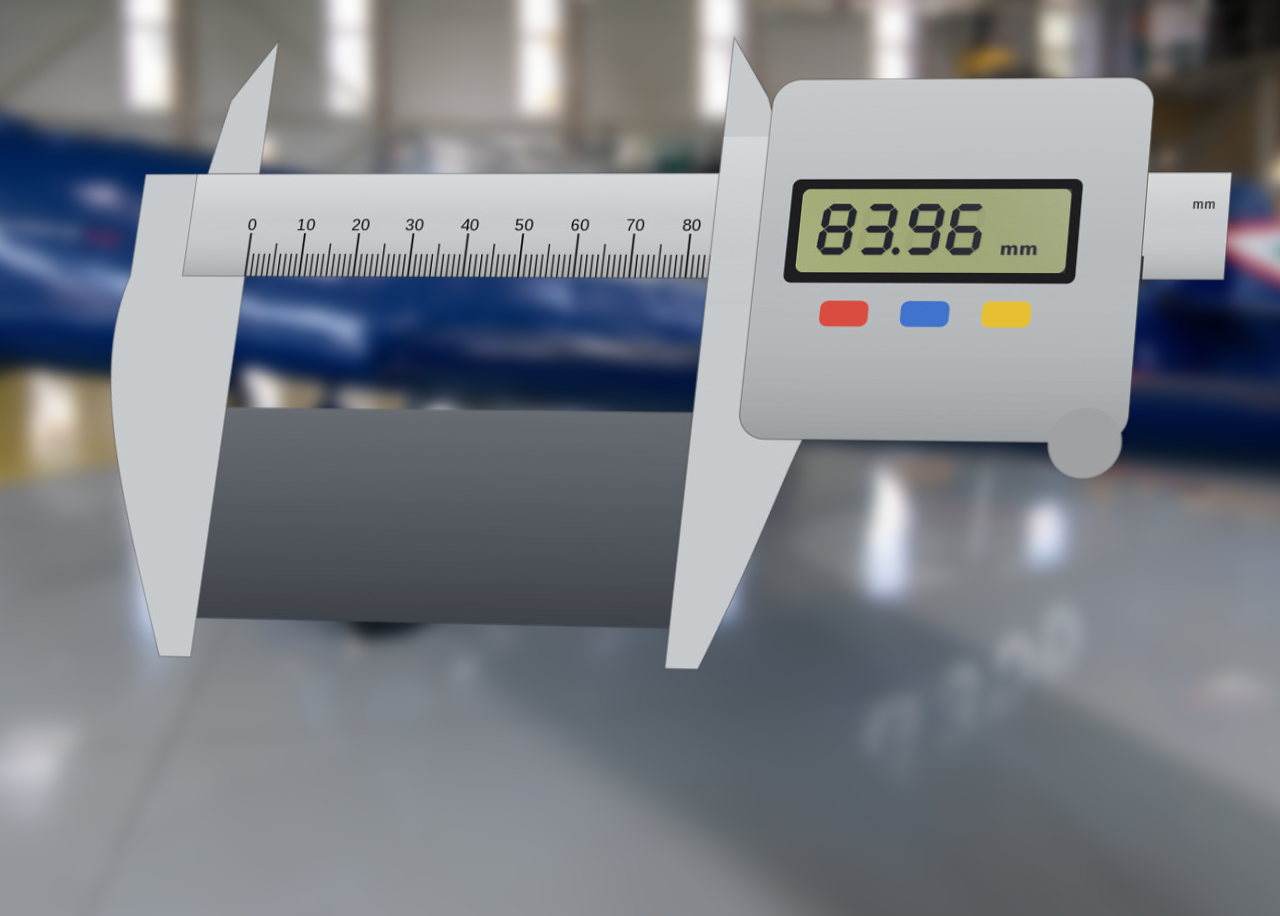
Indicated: 83.96,mm
